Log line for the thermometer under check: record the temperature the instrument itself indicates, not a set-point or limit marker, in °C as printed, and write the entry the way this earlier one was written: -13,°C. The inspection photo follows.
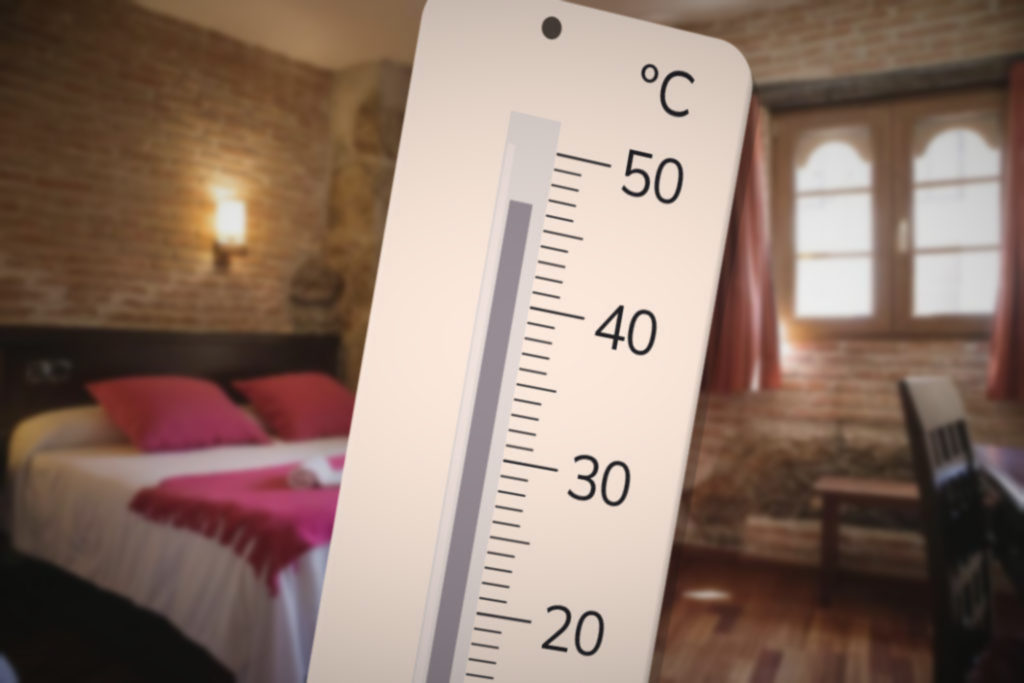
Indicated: 46.5,°C
